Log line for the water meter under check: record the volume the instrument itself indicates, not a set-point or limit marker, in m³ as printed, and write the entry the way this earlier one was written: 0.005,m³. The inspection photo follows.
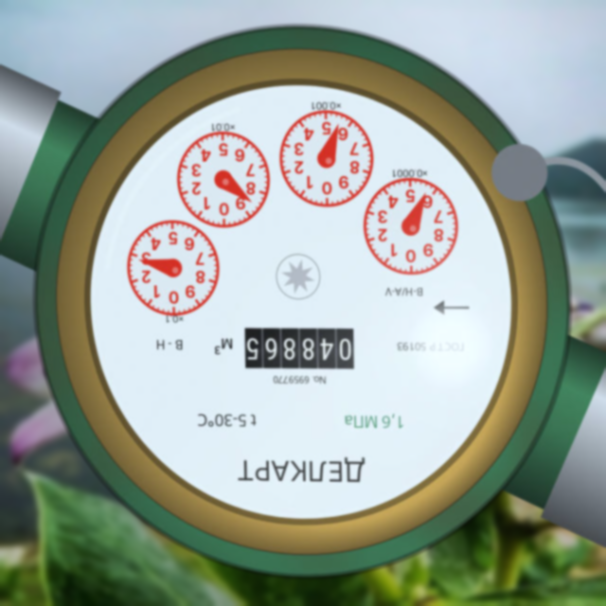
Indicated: 48865.2855,m³
